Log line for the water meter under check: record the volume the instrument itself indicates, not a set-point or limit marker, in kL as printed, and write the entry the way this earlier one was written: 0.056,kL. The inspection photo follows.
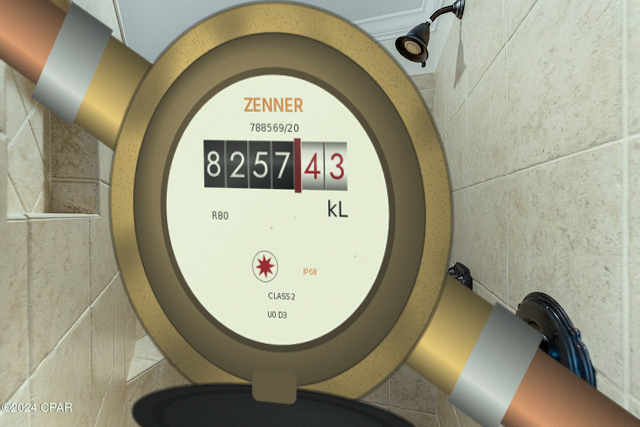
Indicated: 8257.43,kL
